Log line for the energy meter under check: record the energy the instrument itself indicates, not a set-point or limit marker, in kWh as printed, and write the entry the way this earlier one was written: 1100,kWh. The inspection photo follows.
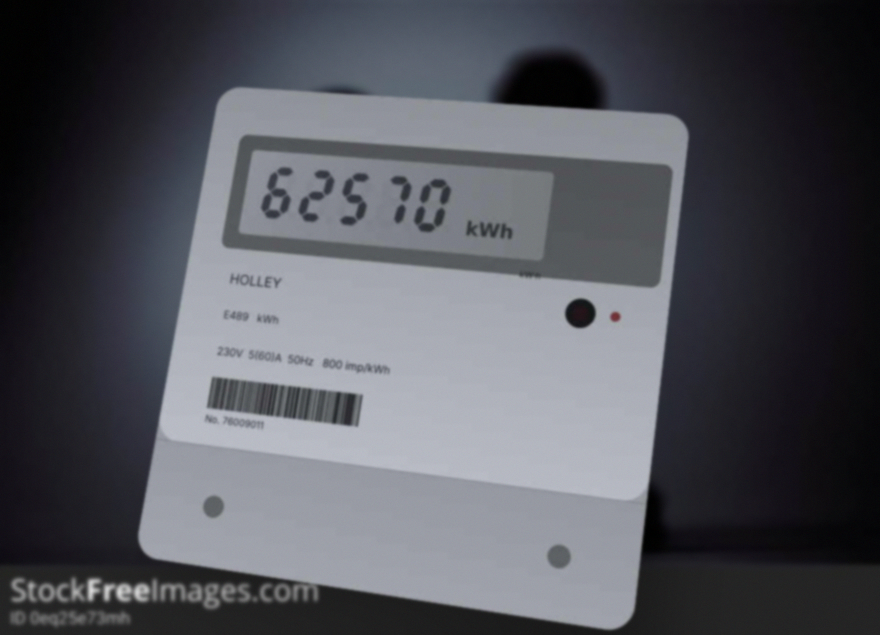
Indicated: 62570,kWh
